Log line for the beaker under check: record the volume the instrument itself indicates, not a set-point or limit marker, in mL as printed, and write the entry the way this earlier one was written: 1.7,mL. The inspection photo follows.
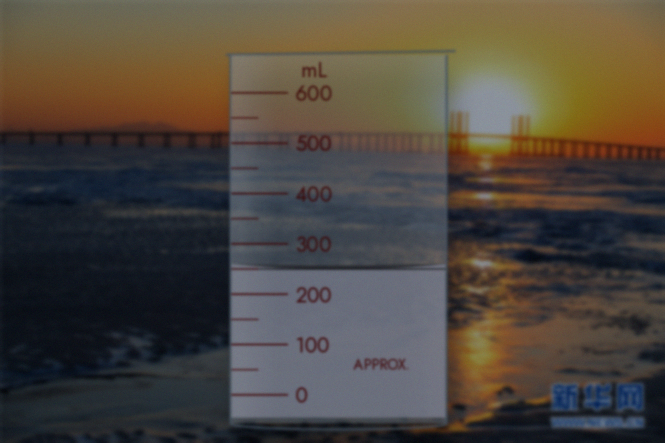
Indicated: 250,mL
